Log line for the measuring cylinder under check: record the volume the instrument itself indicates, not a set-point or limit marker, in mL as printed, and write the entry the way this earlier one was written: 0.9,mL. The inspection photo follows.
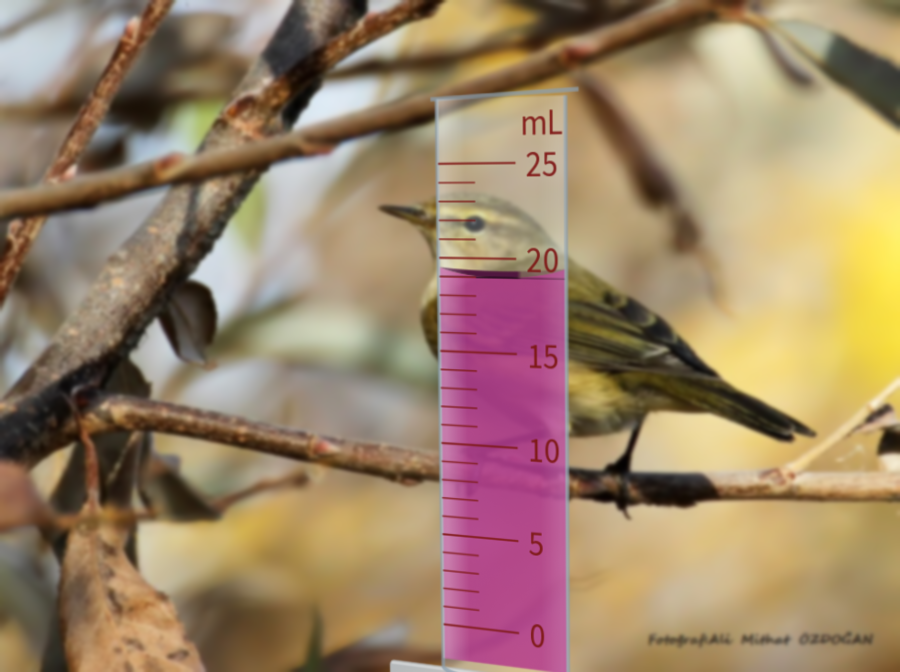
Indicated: 19,mL
